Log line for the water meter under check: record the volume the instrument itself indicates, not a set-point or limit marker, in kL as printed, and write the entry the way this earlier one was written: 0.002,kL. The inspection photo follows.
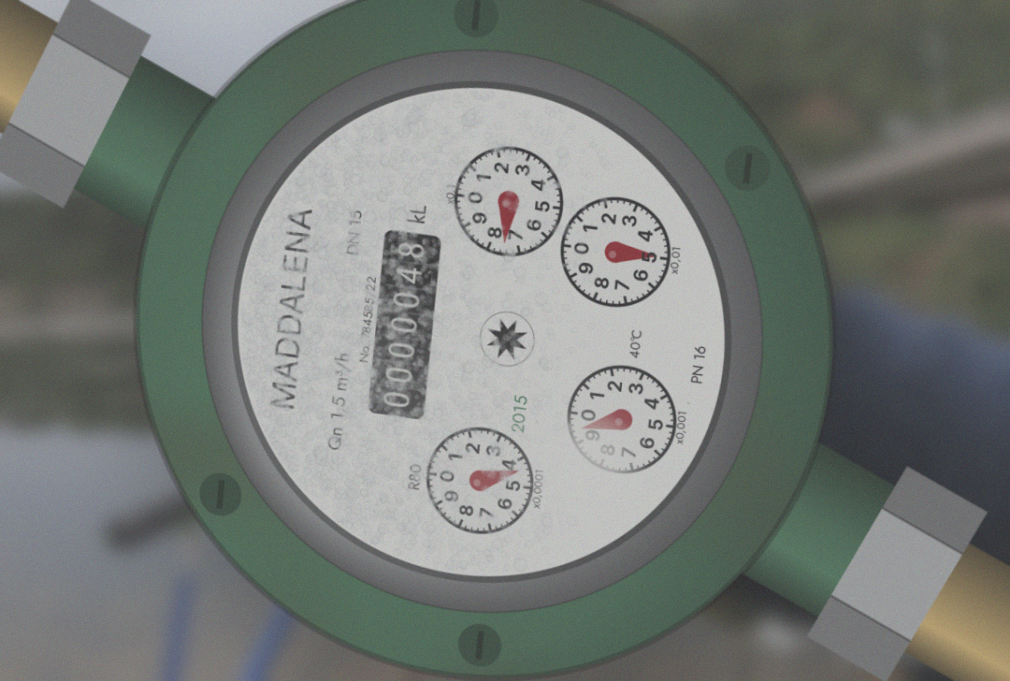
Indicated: 48.7494,kL
